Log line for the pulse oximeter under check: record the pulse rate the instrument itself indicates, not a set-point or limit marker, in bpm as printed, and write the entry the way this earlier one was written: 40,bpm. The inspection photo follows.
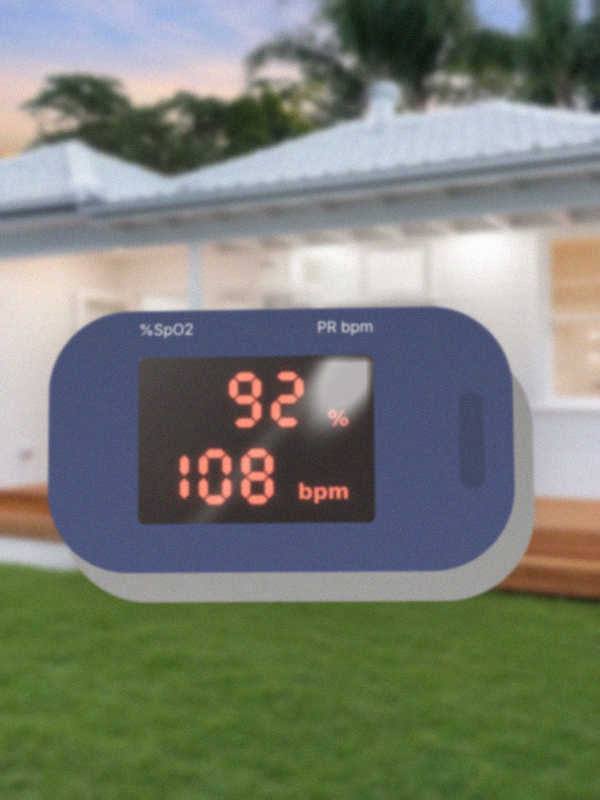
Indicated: 108,bpm
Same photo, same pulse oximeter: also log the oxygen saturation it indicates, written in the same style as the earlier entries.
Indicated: 92,%
